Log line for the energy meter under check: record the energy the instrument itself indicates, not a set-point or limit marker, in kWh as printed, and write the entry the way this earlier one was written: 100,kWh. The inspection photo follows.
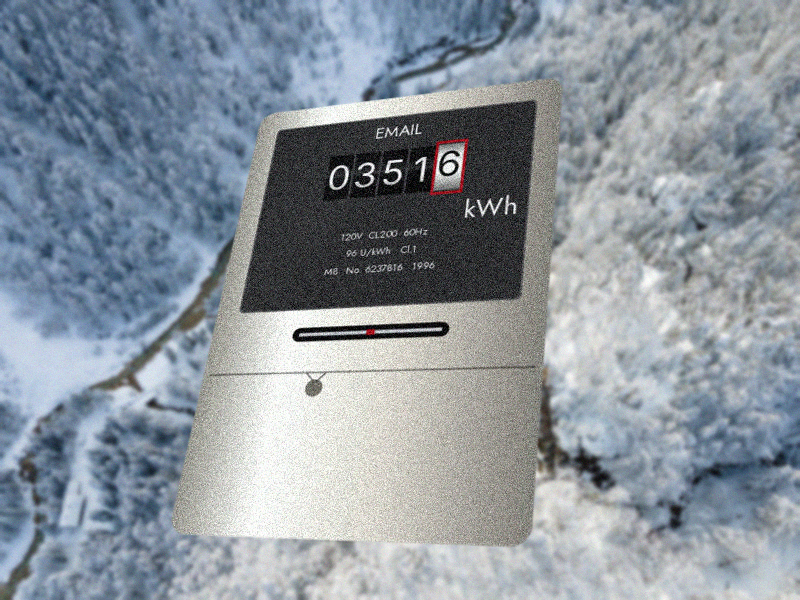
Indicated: 351.6,kWh
